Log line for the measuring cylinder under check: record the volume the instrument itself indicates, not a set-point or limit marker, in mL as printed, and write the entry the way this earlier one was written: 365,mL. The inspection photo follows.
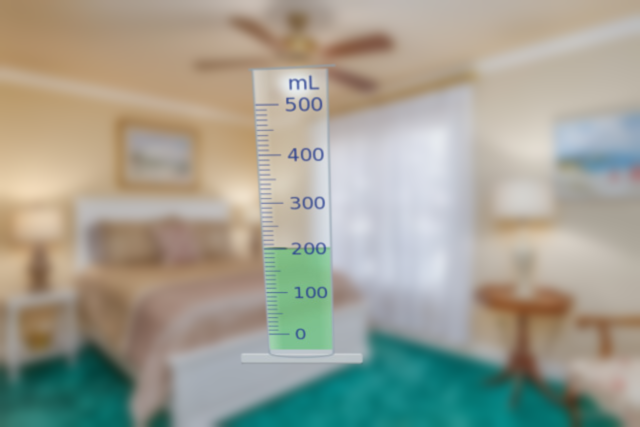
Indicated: 200,mL
